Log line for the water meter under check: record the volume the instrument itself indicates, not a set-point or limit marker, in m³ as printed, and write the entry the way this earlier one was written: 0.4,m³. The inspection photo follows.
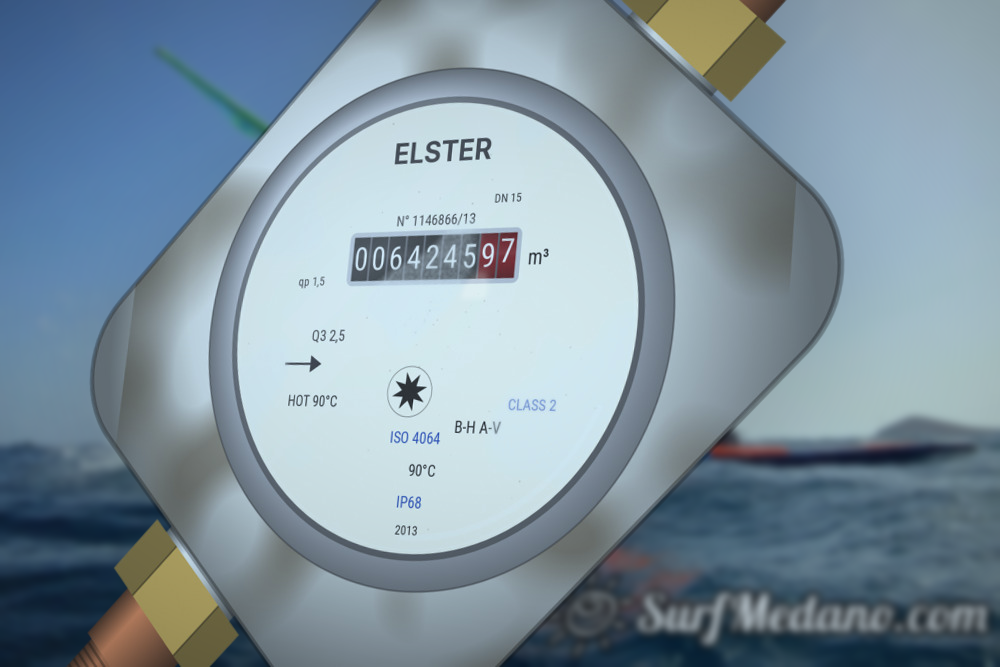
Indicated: 64245.97,m³
